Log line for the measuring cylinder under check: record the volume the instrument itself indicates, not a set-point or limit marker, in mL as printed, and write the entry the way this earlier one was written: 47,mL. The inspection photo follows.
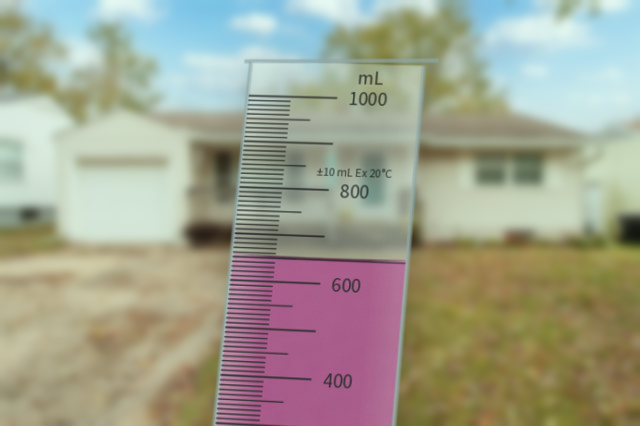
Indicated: 650,mL
